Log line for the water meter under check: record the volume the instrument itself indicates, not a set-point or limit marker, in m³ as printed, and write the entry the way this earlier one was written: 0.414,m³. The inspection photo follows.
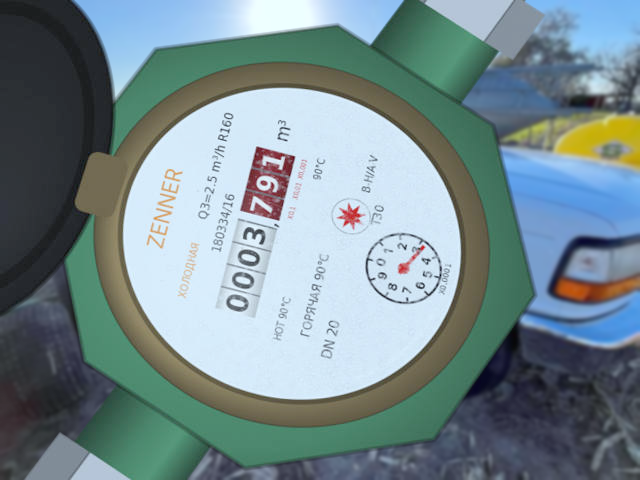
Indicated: 3.7913,m³
